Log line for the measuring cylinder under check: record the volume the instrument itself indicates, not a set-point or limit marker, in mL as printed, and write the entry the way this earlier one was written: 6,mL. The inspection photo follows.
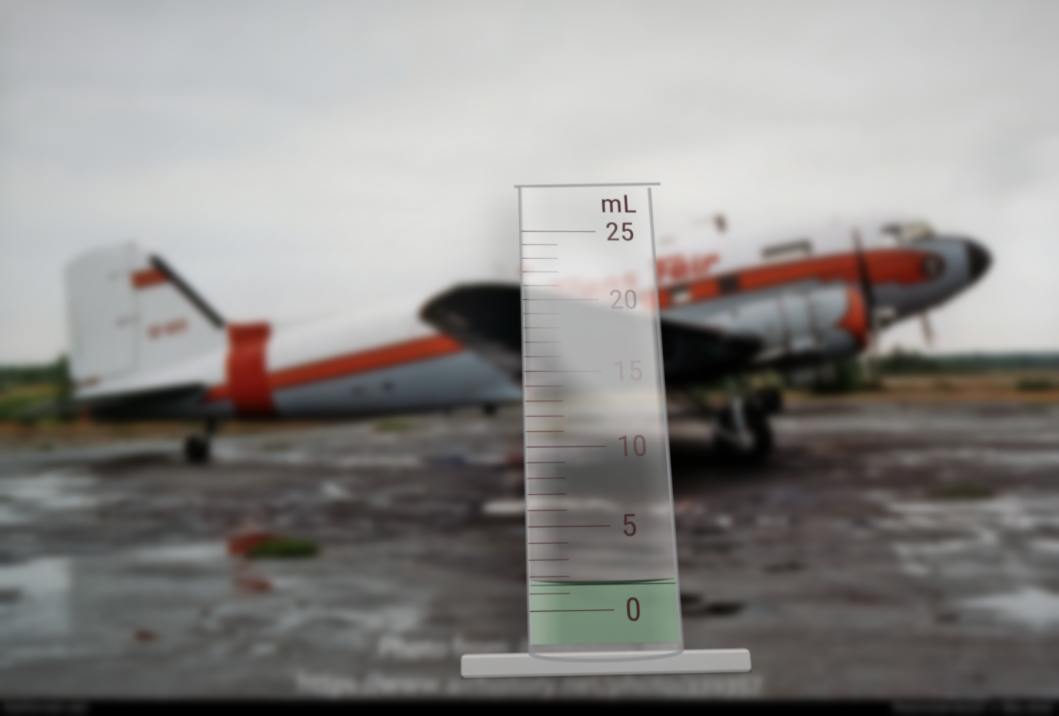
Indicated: 1.5,mL
